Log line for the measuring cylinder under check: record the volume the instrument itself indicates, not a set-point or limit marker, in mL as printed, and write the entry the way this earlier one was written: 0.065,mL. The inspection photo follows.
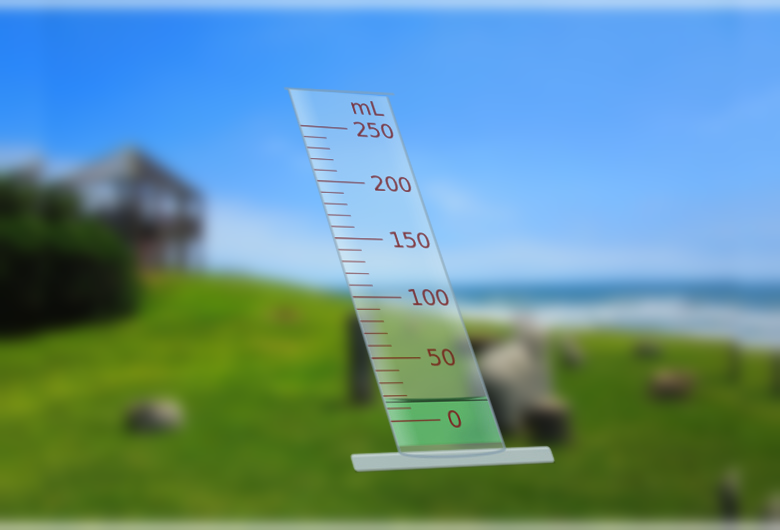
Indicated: 15,mL
